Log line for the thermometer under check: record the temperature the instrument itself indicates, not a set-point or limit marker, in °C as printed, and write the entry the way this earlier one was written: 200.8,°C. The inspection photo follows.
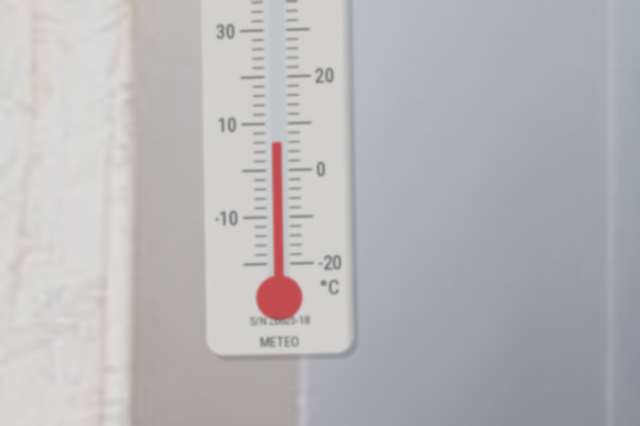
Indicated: 6,°C
